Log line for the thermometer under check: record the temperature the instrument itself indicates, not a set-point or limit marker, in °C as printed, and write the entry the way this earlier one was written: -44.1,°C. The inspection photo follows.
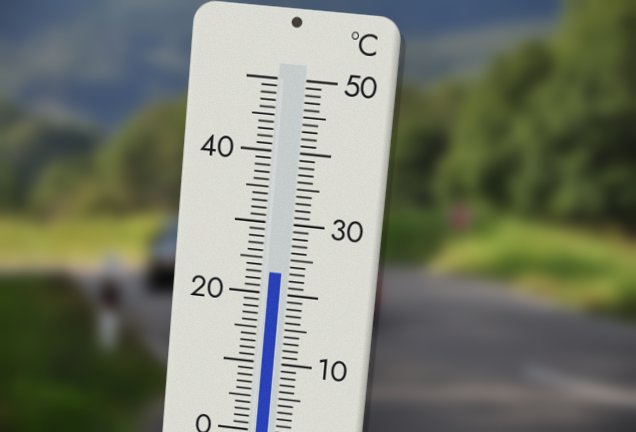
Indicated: 23,°C
